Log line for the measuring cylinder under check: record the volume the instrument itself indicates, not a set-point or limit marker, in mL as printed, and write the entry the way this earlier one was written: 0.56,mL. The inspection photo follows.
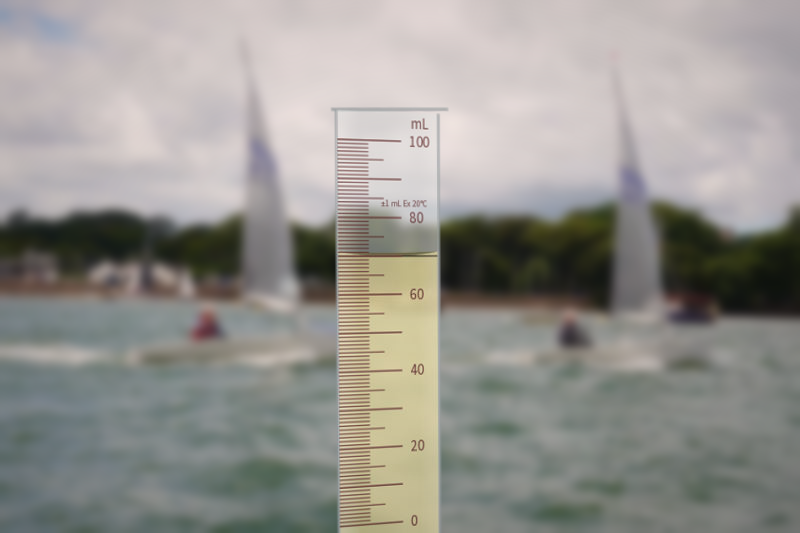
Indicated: 70,mL
